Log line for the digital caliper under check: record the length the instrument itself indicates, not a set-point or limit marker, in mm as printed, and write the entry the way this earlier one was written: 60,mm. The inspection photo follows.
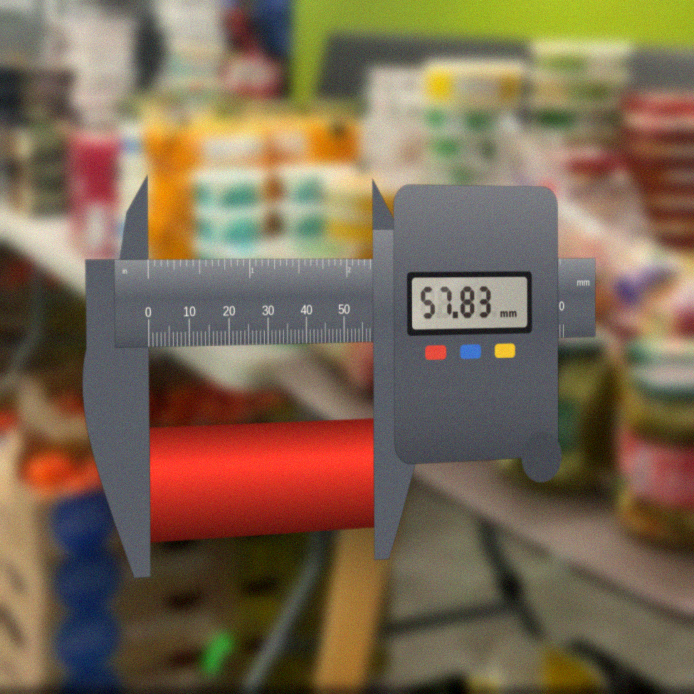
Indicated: 57.83,mm
